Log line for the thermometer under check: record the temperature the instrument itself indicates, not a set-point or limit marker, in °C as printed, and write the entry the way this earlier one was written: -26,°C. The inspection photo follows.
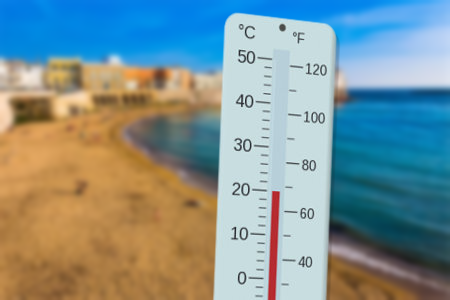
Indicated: 20,°C
